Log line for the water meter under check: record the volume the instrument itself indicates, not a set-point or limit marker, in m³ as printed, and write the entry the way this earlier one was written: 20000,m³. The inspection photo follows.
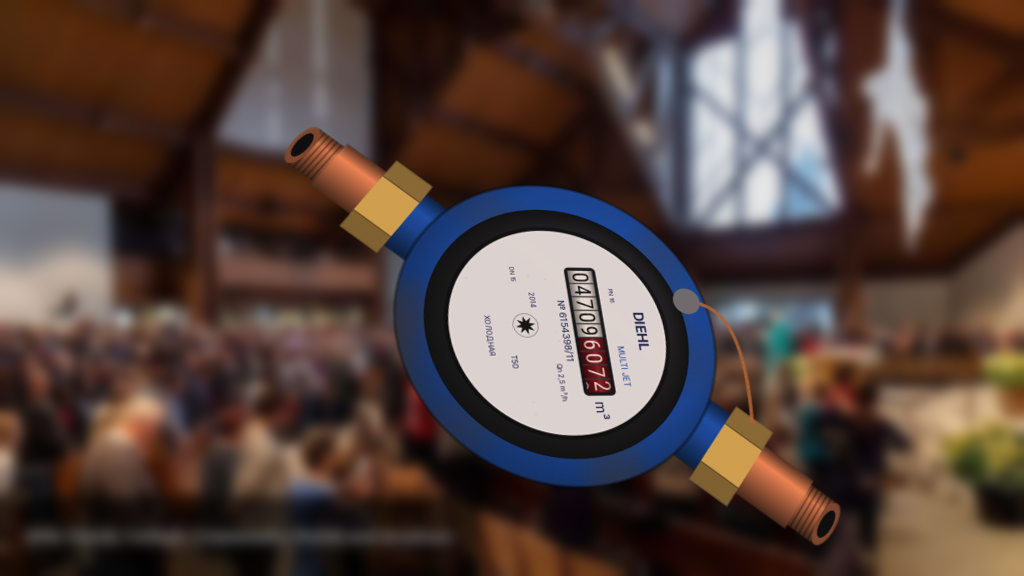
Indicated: 4709.6072,m³
